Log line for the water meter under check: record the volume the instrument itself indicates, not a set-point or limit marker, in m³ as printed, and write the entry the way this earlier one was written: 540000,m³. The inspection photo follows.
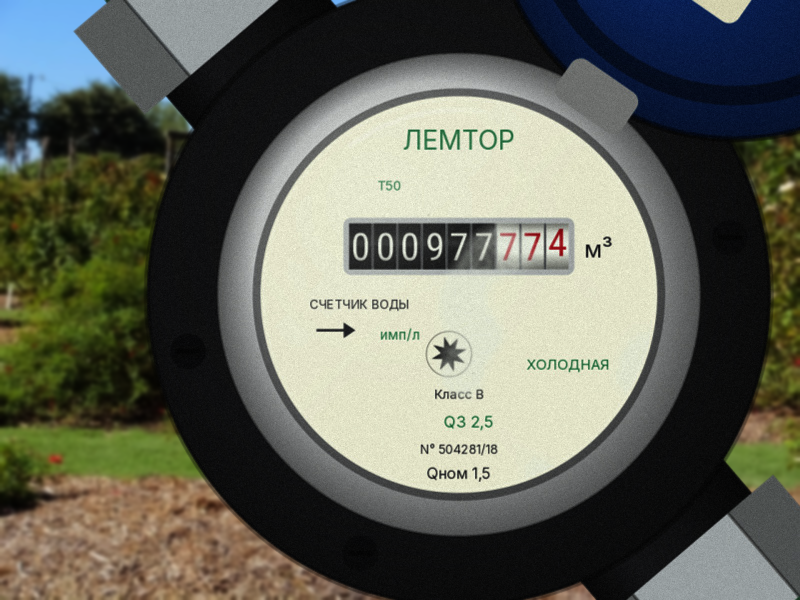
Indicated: 977.774,m³
